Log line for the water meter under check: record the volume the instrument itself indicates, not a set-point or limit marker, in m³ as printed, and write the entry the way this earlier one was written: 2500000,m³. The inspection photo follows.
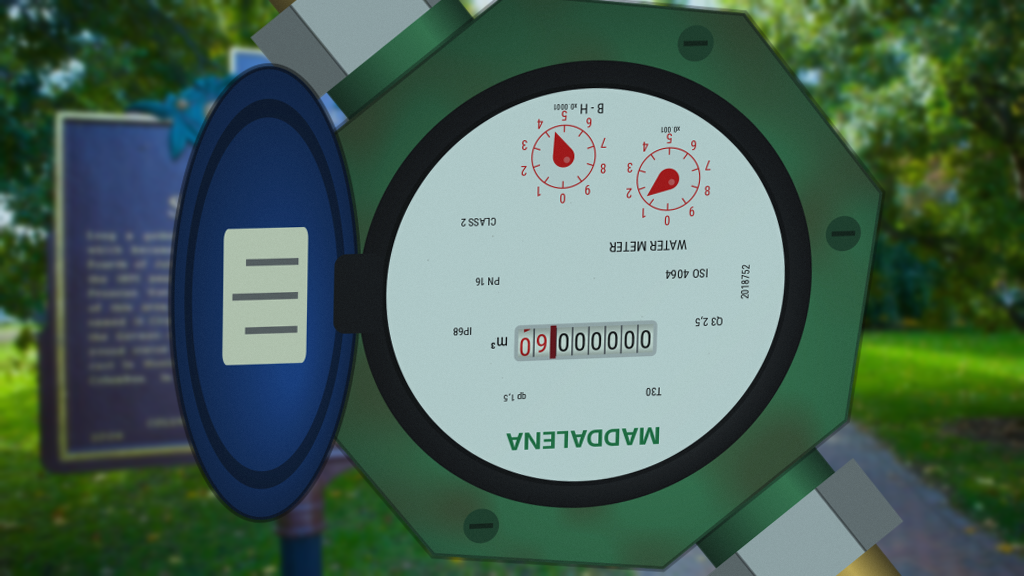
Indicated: 0.6014,m³
